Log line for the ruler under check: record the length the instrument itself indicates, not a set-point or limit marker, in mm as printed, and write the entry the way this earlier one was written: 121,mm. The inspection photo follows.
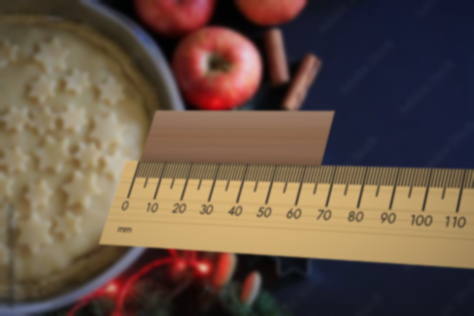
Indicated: 65,mm
